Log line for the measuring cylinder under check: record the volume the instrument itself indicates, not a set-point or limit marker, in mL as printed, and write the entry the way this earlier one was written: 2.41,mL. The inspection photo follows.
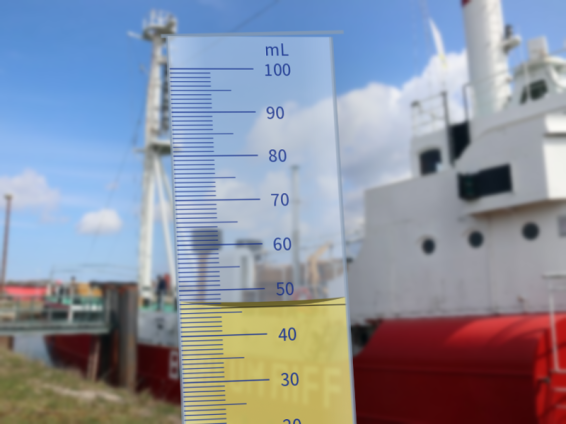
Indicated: 46,mL
